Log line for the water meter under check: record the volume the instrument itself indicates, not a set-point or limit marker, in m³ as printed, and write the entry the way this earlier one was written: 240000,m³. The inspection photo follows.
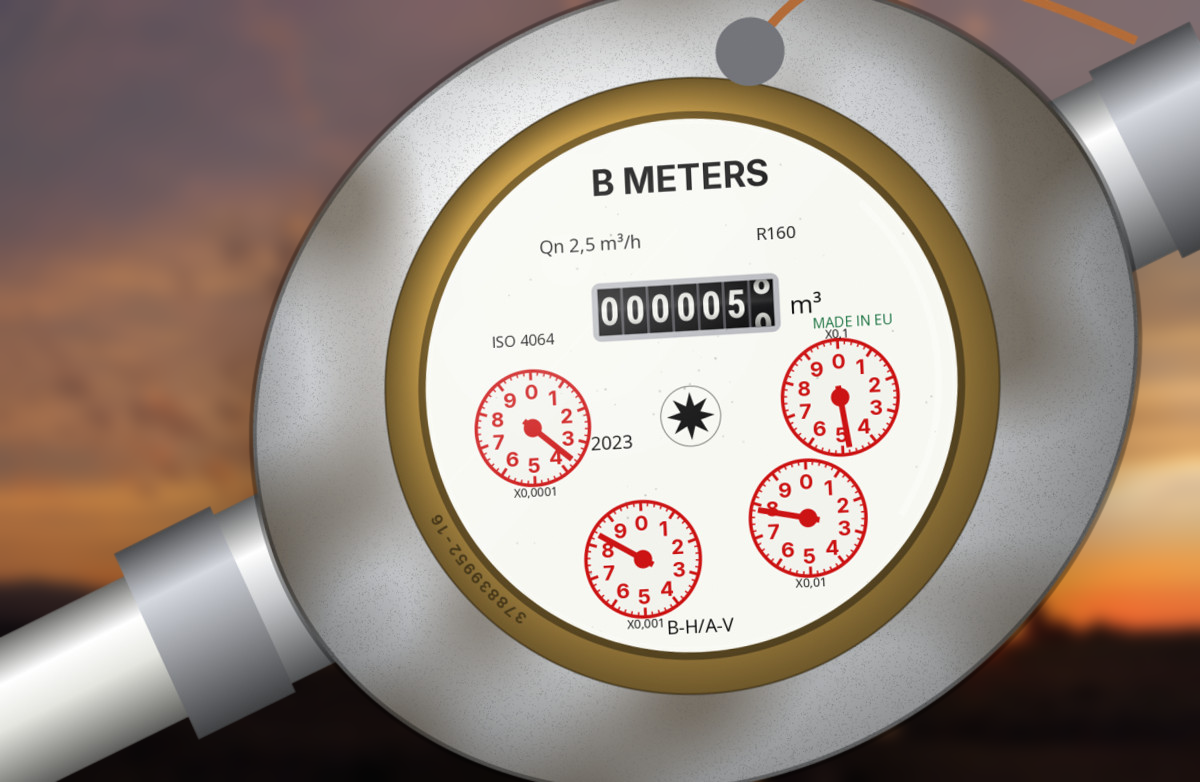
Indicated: 58.4783,m³
